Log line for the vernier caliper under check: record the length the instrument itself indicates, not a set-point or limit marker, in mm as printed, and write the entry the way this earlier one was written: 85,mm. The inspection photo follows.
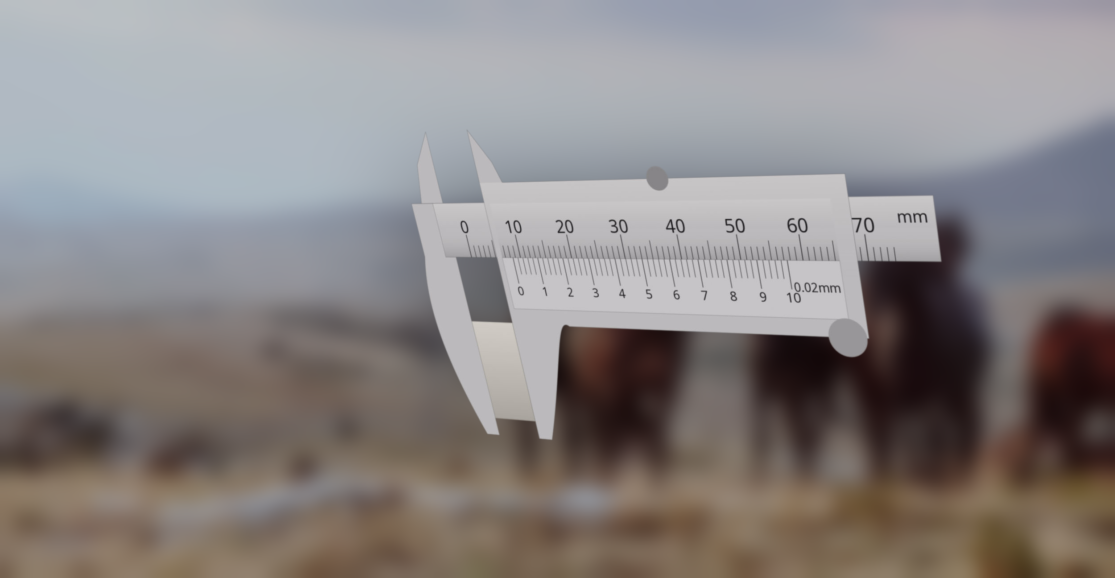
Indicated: 8.5,mm
